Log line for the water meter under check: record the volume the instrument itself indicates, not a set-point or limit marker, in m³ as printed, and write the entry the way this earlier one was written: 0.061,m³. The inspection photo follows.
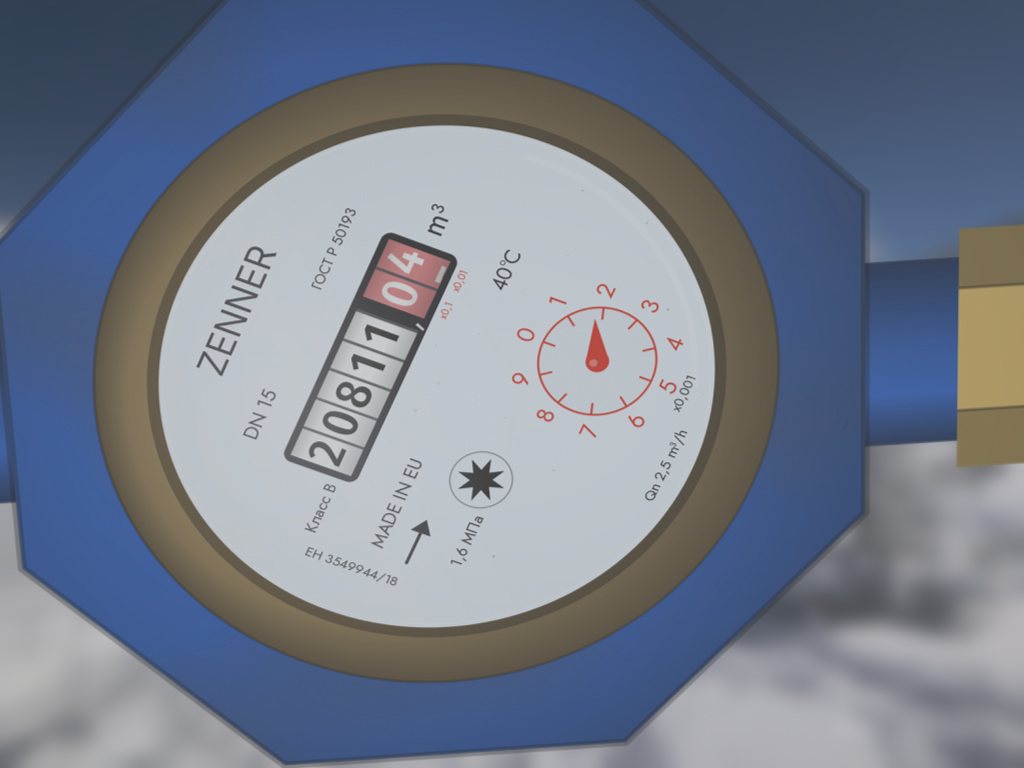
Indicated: 20811.041,m³
